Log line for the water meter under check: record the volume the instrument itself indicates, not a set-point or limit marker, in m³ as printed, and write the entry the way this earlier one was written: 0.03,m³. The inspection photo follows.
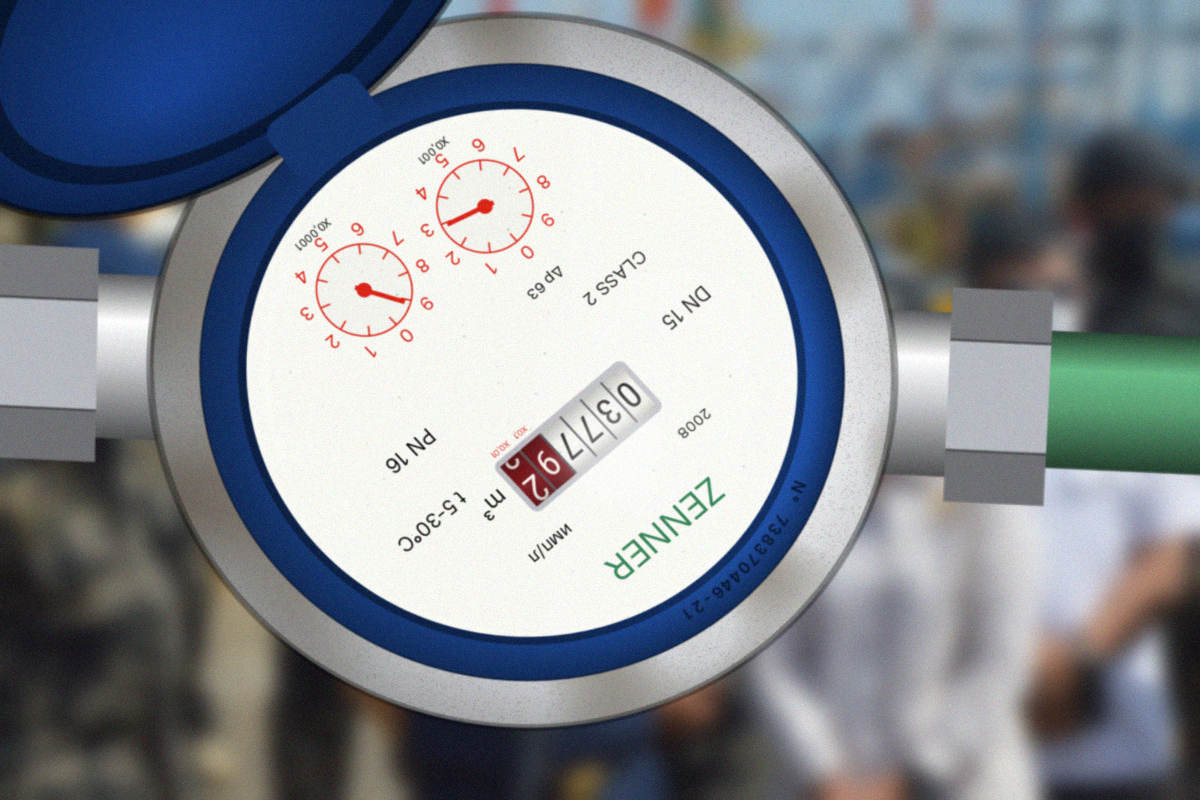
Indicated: 377.9229,m³
